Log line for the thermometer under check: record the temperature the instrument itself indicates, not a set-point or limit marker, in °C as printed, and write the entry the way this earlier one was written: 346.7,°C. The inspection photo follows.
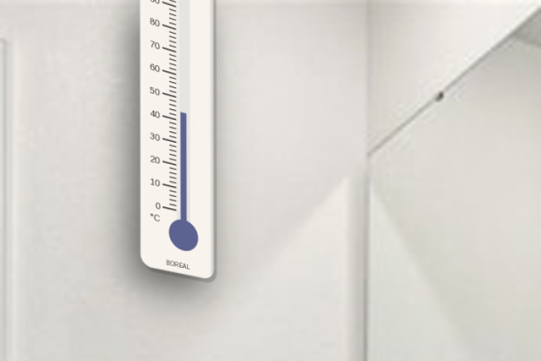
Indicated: 44,°C
